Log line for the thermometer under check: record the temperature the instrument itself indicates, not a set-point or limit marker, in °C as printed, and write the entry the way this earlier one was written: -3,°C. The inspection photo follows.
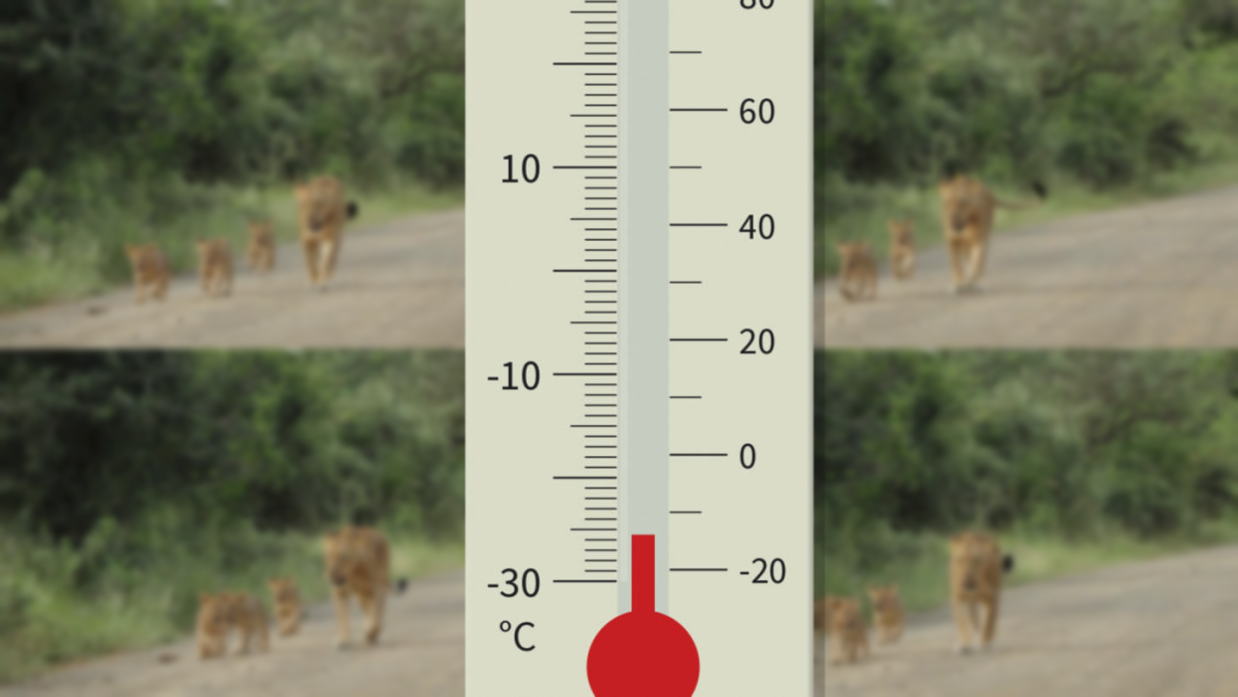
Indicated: -25.5,°C
